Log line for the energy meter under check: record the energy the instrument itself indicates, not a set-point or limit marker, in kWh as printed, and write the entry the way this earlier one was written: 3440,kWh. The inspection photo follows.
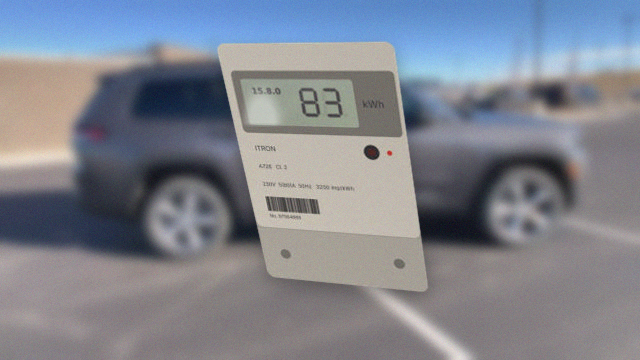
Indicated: 83,kWh
